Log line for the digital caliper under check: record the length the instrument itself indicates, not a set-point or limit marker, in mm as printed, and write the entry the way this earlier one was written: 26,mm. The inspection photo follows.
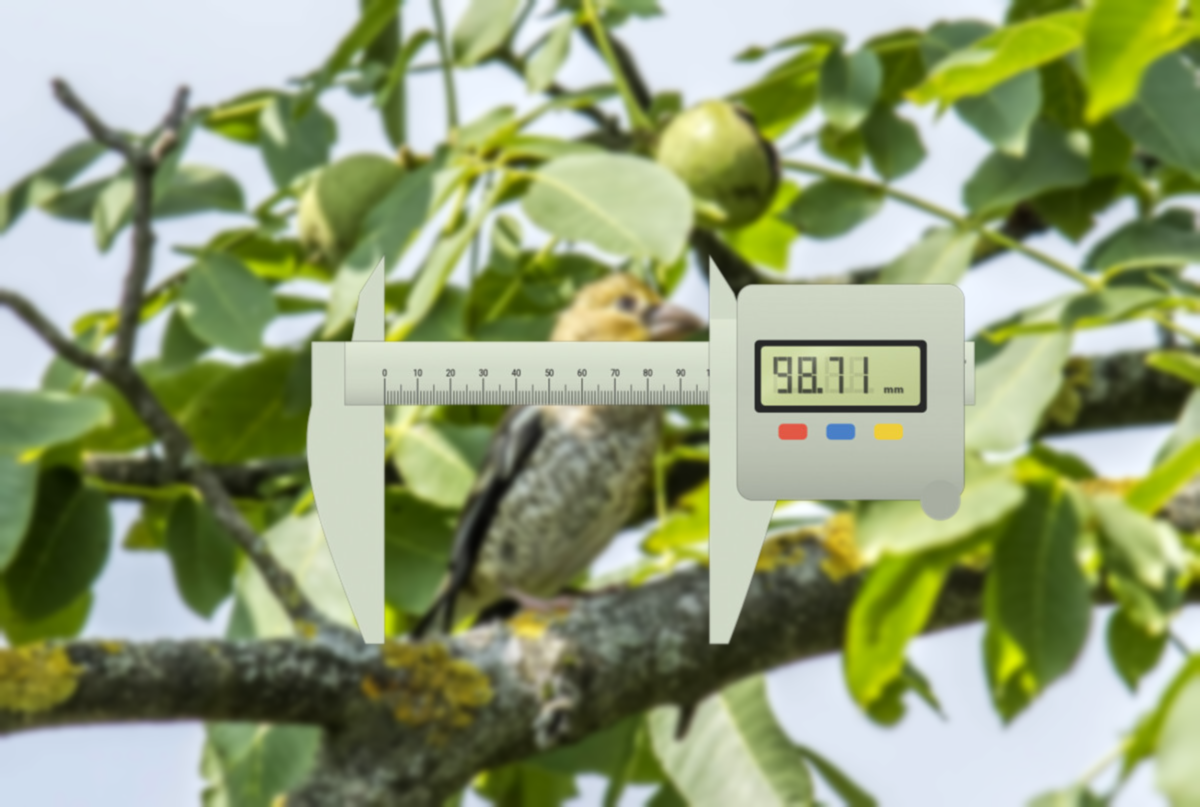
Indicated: 98.71,mm
